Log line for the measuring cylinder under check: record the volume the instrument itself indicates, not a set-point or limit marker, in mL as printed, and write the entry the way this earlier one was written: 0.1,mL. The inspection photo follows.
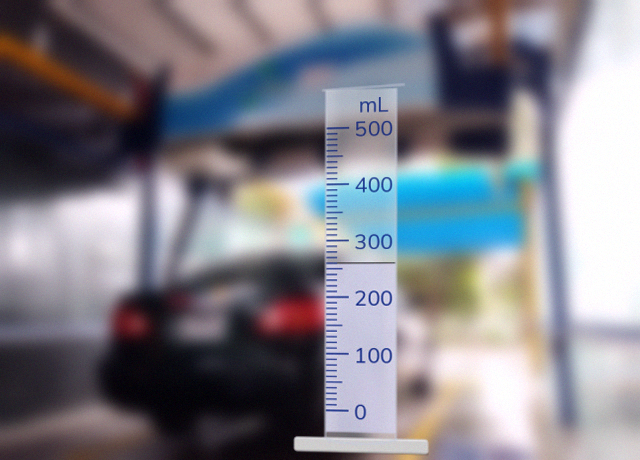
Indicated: 260,mL
